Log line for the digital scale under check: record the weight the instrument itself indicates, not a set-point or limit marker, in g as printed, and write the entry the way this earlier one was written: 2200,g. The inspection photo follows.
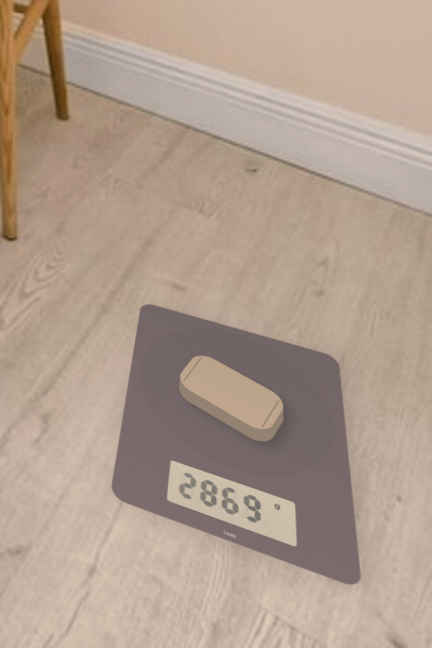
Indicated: 2869,g
